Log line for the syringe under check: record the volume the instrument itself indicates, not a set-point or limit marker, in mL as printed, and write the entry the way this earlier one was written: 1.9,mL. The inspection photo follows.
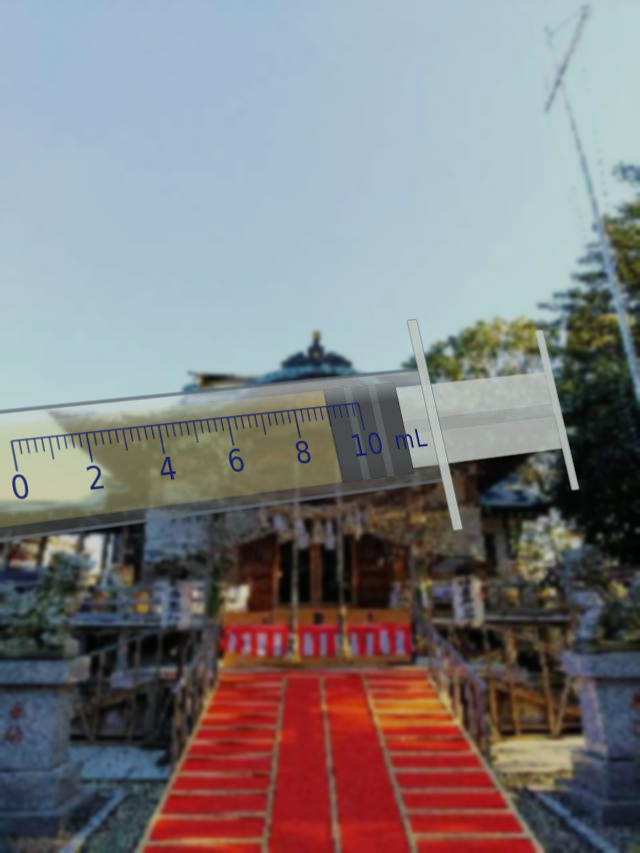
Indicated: 9,mL
